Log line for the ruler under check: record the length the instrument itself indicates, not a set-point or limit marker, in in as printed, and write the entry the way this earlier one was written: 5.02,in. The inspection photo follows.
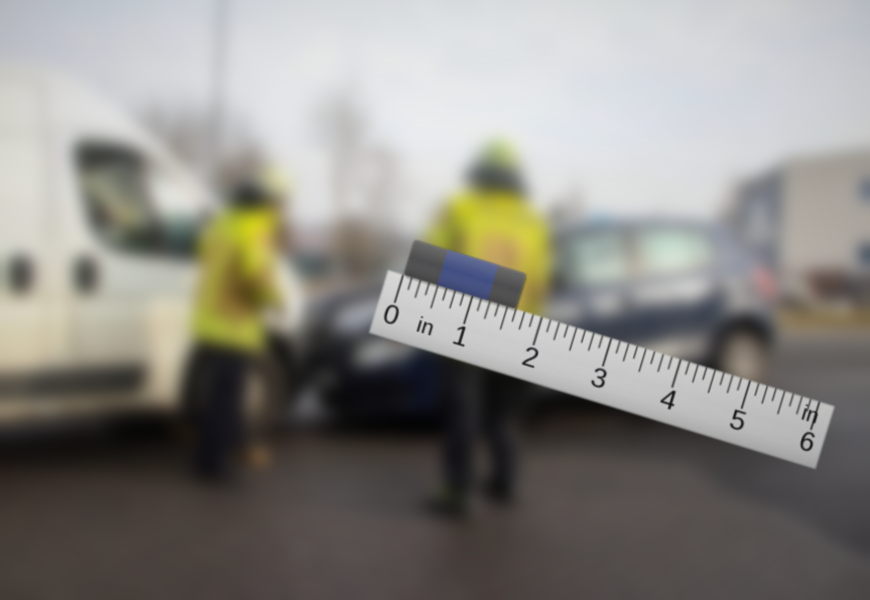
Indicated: 1.625,in
